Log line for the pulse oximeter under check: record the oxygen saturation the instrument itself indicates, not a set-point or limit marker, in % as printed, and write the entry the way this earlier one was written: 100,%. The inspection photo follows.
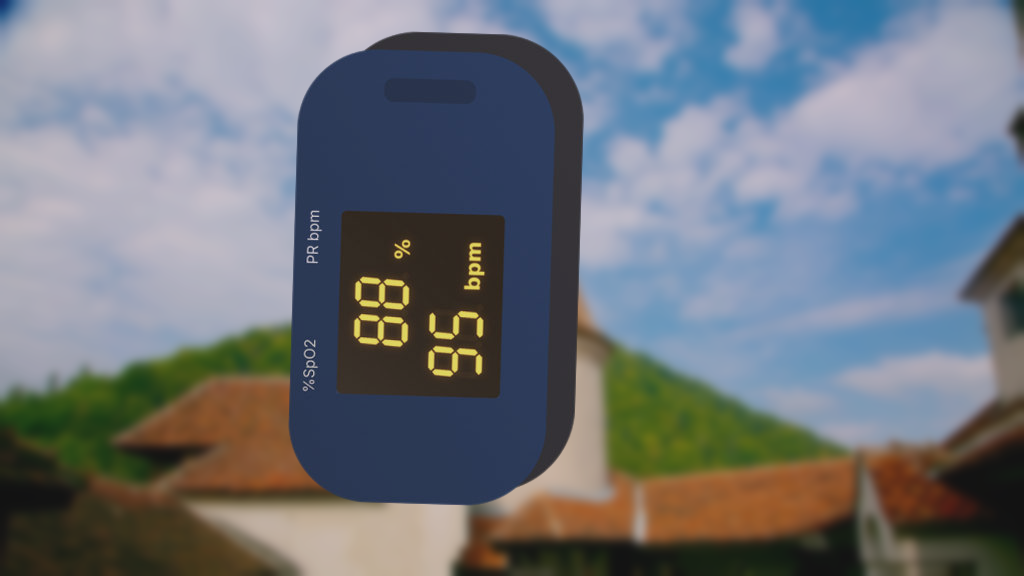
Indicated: 88,%
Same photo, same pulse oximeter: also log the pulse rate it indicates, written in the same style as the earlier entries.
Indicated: 95,bpm
